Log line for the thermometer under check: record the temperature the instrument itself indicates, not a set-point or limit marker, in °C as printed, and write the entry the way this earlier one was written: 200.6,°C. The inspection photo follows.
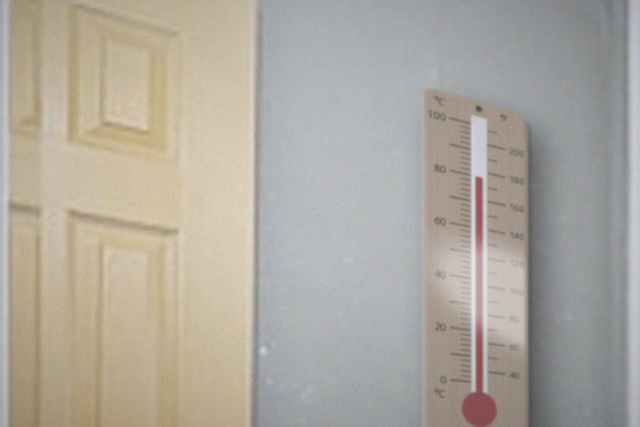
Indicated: 80,°C
